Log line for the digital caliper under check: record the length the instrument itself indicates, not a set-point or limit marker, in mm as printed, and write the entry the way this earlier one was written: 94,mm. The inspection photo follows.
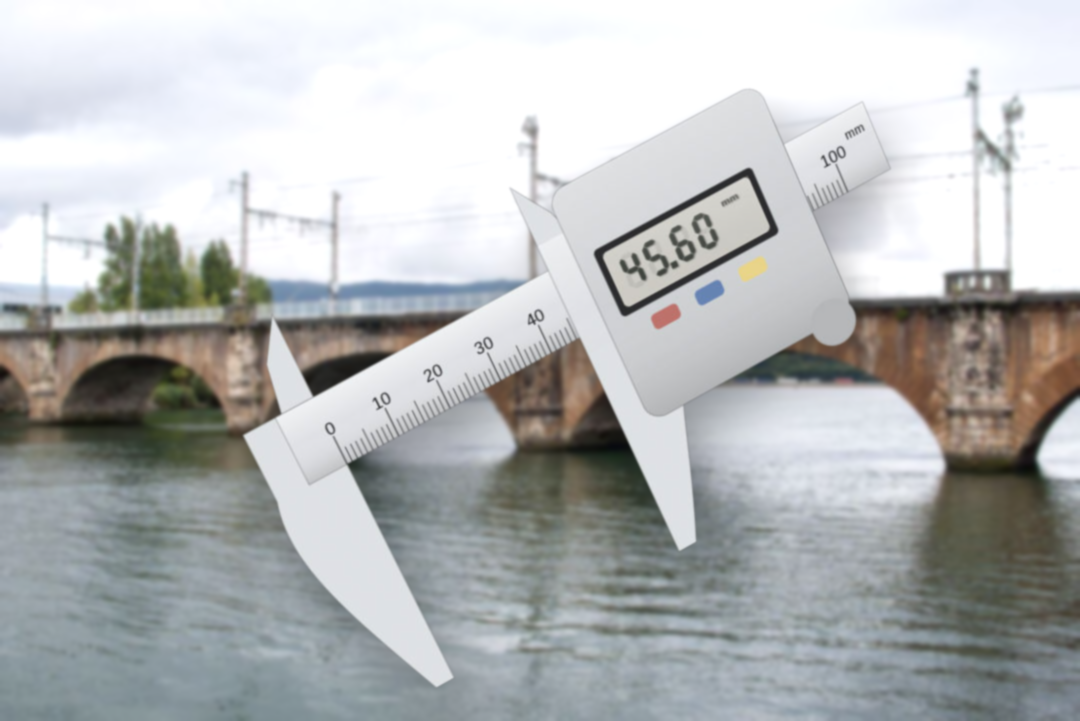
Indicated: 45.60,mm
